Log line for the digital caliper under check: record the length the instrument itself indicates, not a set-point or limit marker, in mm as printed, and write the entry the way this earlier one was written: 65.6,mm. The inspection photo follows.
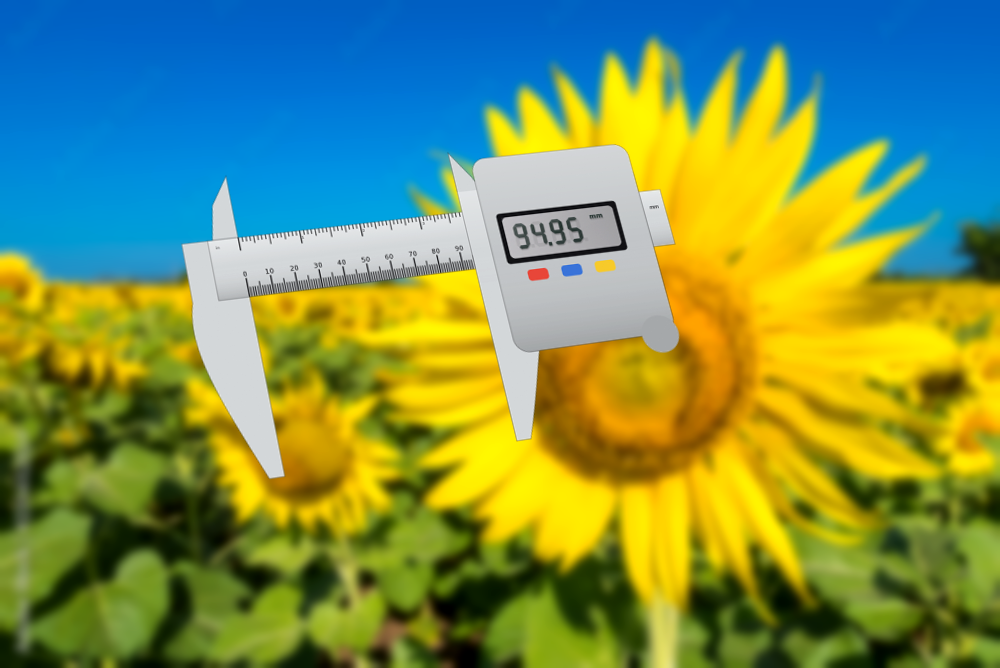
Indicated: 94.95,mm
